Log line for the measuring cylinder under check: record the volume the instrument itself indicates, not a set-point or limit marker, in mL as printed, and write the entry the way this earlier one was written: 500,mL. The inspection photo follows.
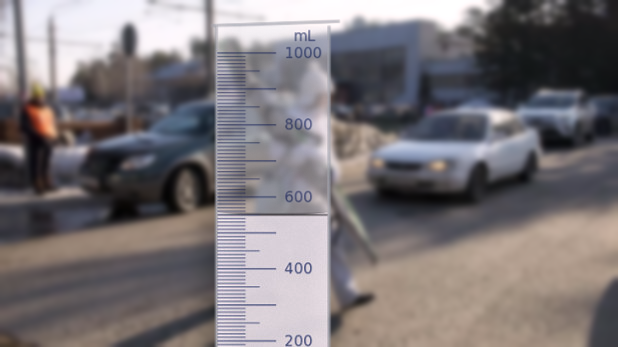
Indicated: 550,mL
